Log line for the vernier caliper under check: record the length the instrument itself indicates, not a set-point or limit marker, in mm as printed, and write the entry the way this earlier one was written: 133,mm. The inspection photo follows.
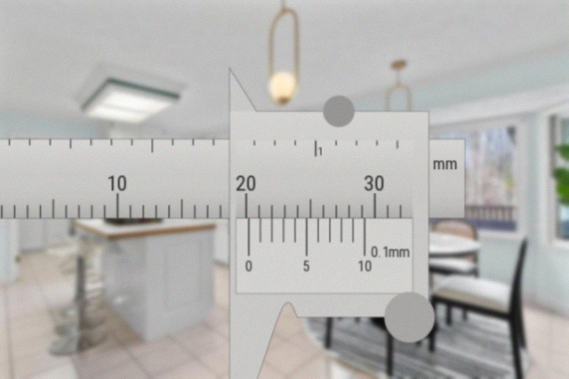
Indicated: 20.2,mm
